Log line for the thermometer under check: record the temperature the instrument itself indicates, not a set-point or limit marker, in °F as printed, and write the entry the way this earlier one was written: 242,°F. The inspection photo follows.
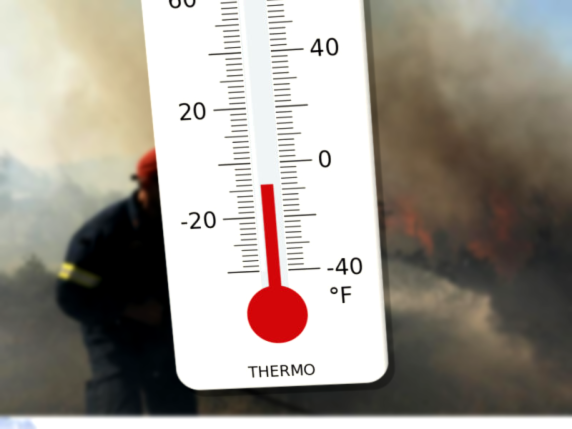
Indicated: -8,°F
